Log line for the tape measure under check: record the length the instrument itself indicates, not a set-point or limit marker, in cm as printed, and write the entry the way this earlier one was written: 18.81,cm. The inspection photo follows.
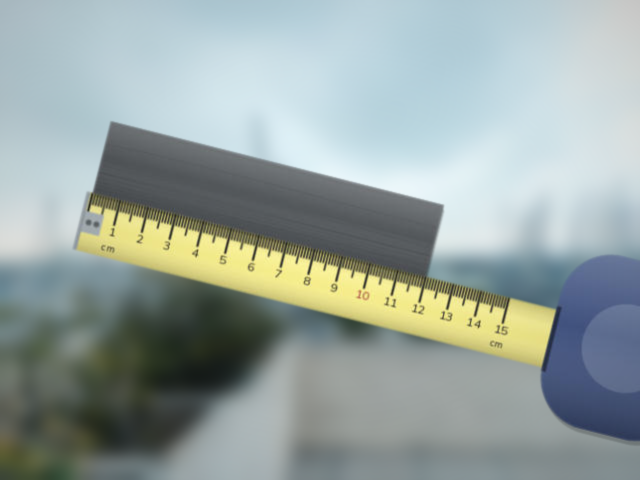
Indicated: 12,cm
